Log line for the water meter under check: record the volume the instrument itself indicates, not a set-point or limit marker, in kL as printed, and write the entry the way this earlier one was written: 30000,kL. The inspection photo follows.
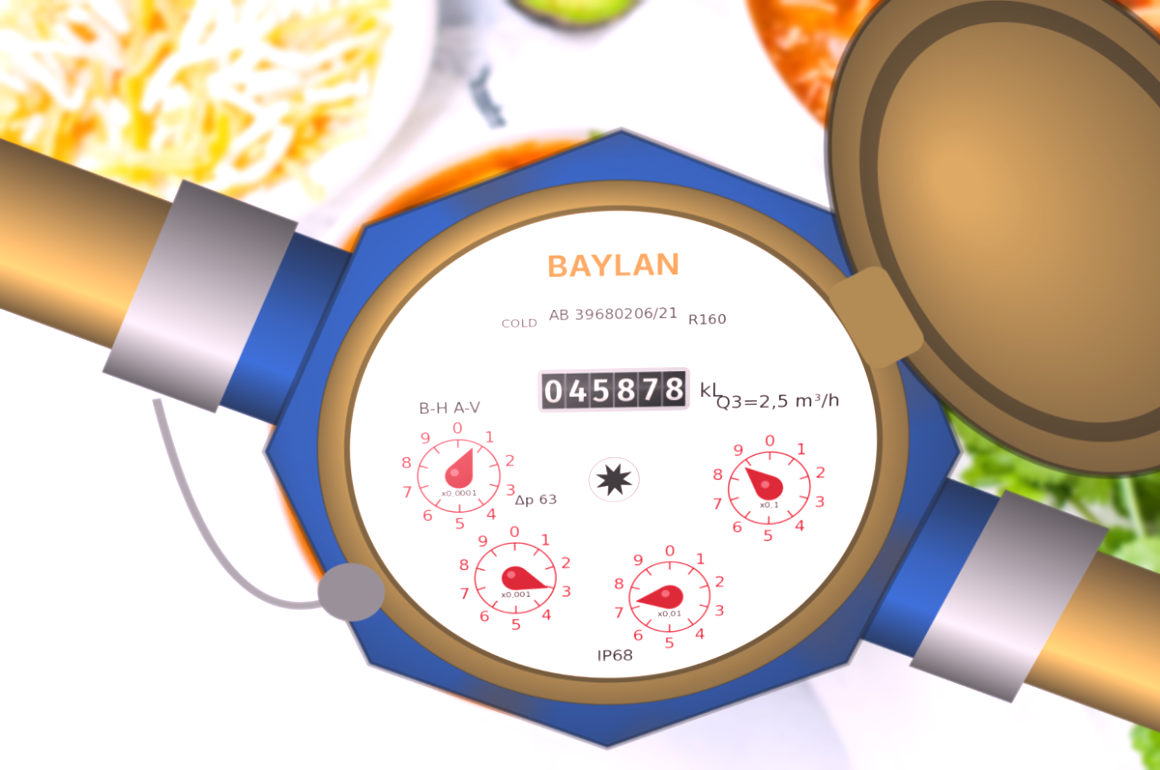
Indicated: 45878.8730,kL
